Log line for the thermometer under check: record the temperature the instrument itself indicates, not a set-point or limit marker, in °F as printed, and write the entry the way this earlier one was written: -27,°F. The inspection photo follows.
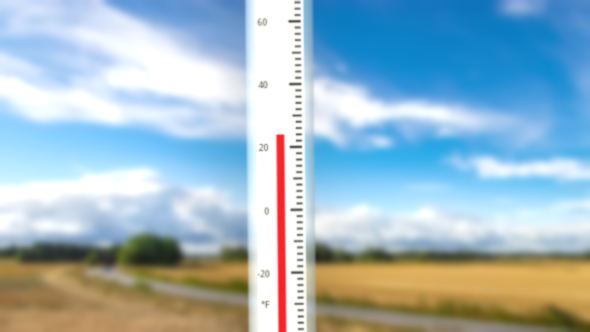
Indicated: 24,°F
